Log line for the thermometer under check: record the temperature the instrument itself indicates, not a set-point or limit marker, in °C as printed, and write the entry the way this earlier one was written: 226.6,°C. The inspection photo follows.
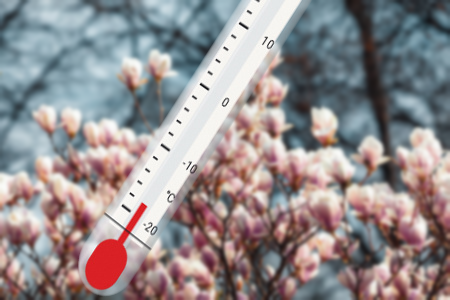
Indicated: -18,°C
